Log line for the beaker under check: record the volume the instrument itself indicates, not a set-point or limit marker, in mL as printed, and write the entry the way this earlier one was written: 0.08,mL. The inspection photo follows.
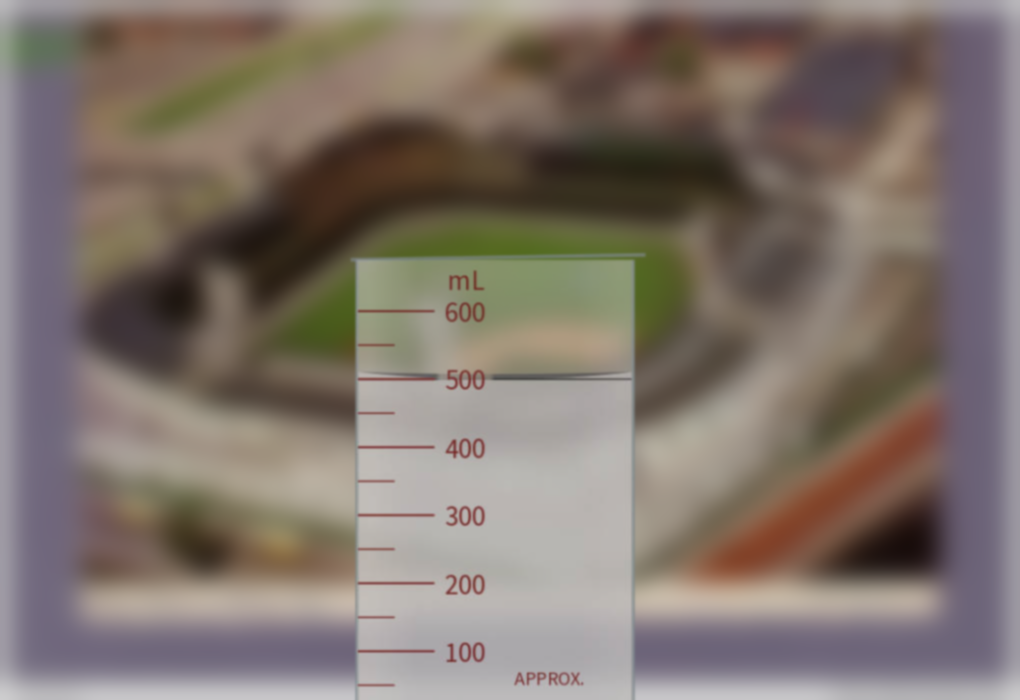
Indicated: 500,mL
